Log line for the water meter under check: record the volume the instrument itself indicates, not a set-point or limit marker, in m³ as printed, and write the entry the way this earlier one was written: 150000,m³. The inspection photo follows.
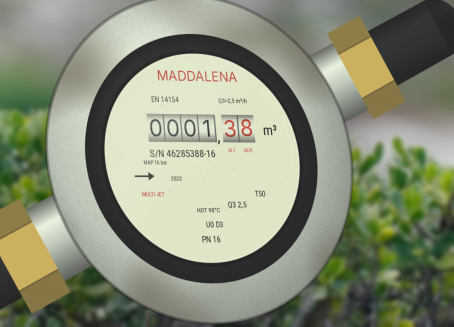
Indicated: 1.38,m³
